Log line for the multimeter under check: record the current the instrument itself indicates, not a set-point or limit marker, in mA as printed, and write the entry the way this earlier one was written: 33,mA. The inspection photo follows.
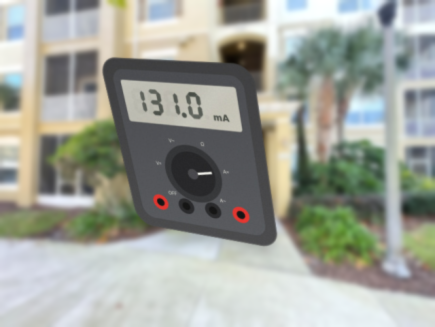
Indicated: 131.0,mA
